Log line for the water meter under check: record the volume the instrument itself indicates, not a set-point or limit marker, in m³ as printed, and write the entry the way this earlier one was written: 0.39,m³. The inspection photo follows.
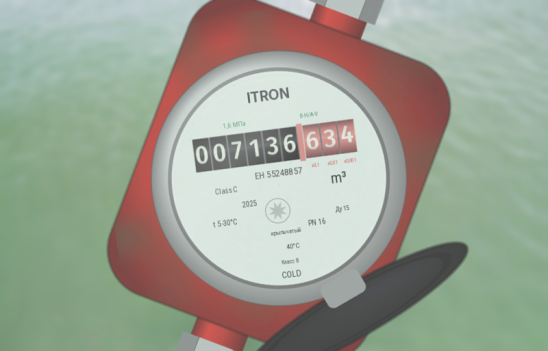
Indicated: 7136.634,m³
